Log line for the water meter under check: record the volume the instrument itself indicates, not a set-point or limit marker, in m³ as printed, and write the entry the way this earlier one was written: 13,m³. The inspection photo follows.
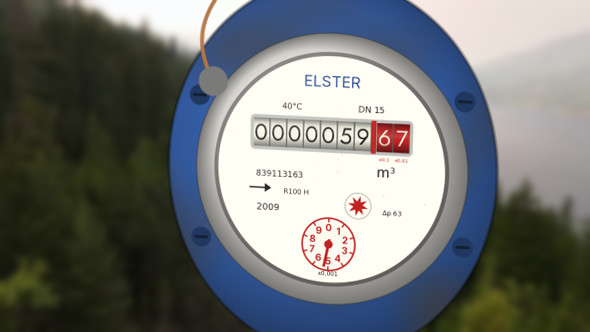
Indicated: 59.675,m³
